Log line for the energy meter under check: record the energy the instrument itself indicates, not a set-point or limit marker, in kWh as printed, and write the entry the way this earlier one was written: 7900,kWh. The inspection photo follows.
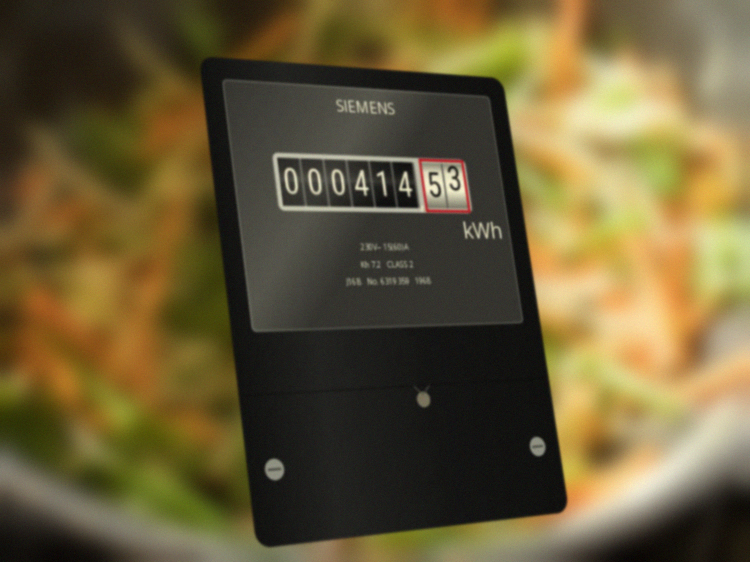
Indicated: 414.53,kWh
